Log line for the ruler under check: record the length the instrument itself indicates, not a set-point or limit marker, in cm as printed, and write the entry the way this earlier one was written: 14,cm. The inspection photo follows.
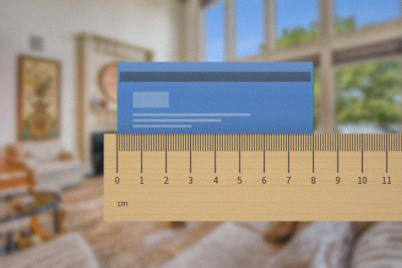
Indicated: 8,cm
